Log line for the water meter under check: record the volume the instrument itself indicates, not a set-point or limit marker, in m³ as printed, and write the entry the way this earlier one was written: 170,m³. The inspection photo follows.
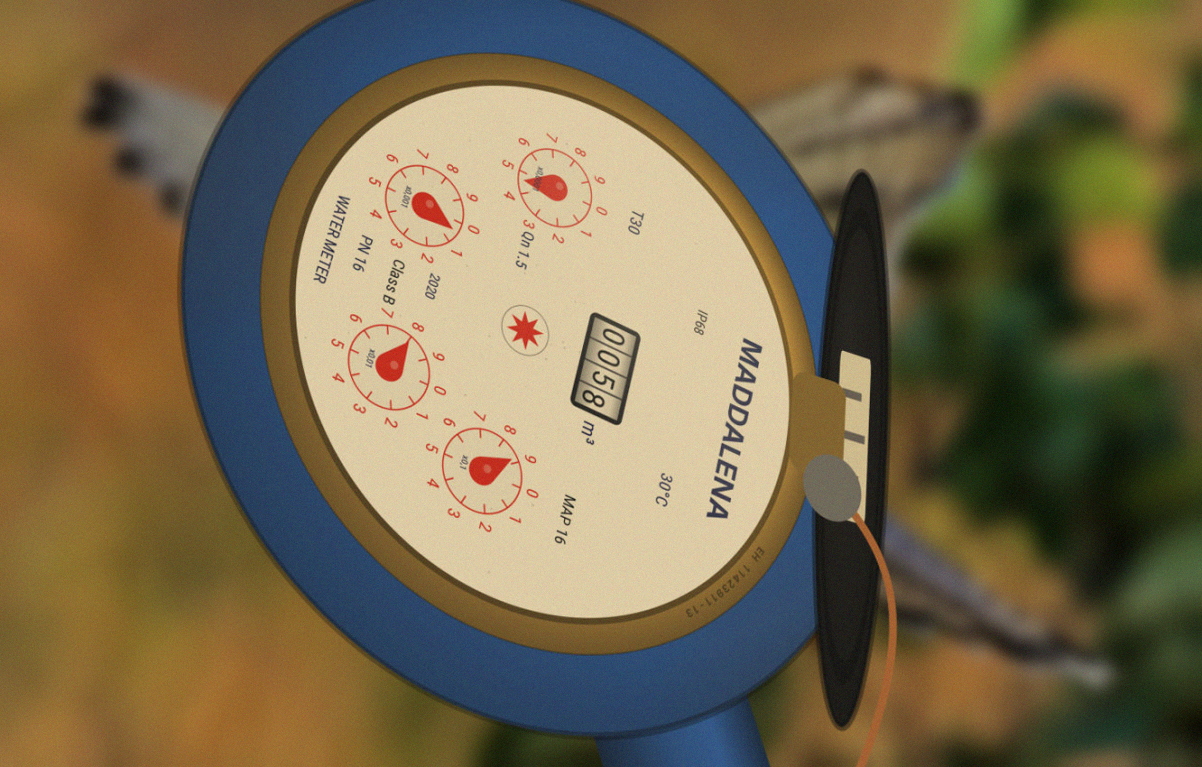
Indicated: 57.8804,m³
